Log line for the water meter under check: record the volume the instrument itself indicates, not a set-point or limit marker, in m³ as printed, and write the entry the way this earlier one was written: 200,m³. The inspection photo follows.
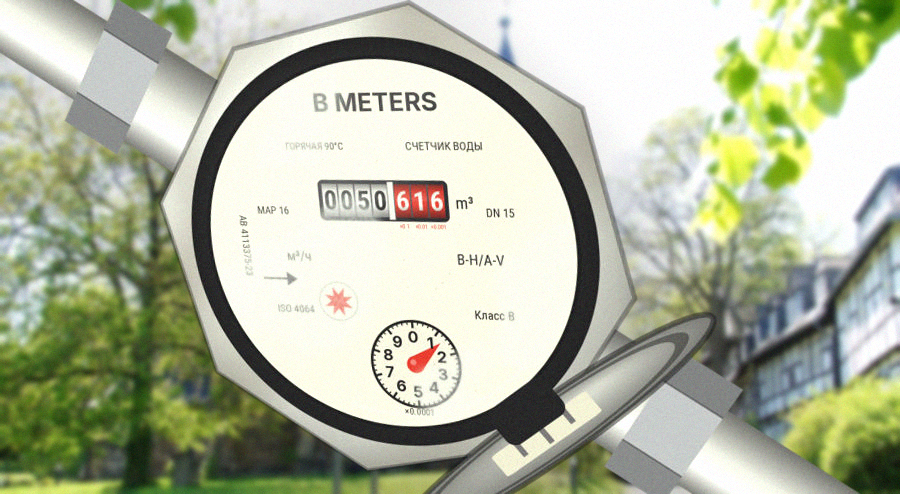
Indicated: 50.6161,m³
